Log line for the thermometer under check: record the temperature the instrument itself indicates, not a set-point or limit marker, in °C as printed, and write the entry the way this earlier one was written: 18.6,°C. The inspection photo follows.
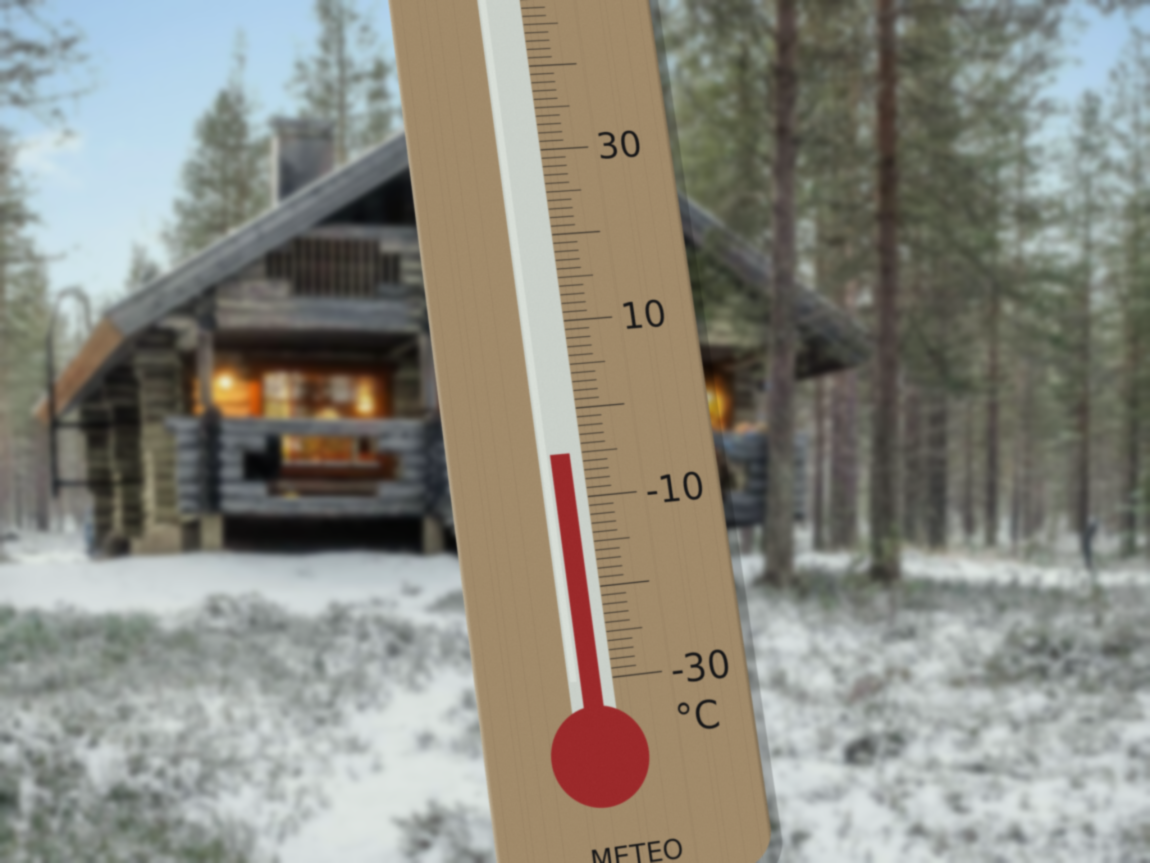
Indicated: -5,°C
